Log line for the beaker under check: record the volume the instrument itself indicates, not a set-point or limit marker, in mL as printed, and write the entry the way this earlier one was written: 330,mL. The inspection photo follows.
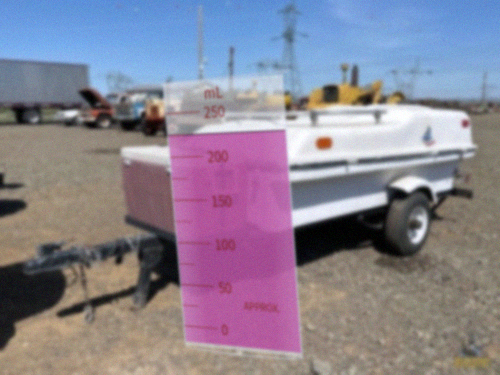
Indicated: 225,mL
